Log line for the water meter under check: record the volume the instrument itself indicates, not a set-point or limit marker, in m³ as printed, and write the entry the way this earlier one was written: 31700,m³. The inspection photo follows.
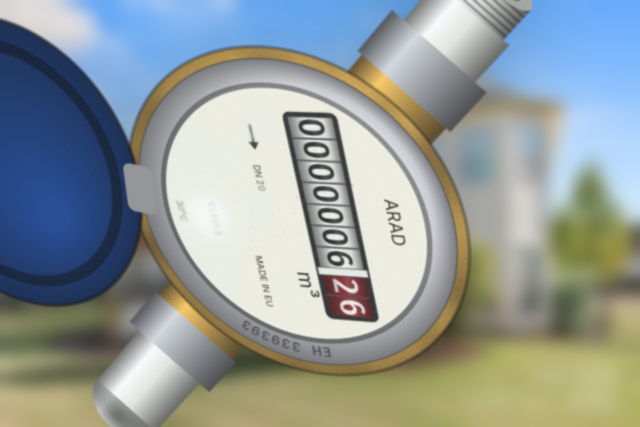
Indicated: 6.26,m³
